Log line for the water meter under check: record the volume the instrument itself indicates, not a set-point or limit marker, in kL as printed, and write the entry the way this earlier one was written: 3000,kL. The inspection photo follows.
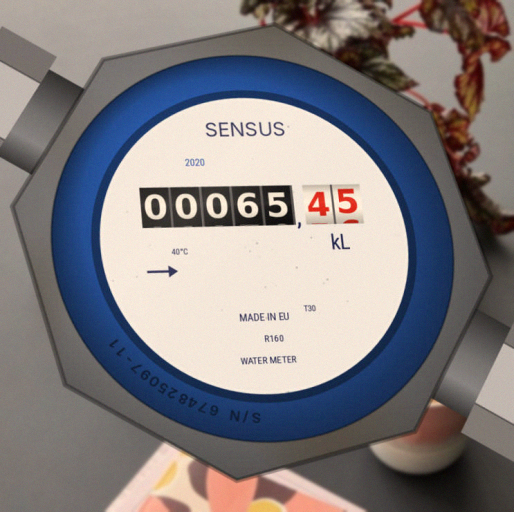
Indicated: 65.45,kL
